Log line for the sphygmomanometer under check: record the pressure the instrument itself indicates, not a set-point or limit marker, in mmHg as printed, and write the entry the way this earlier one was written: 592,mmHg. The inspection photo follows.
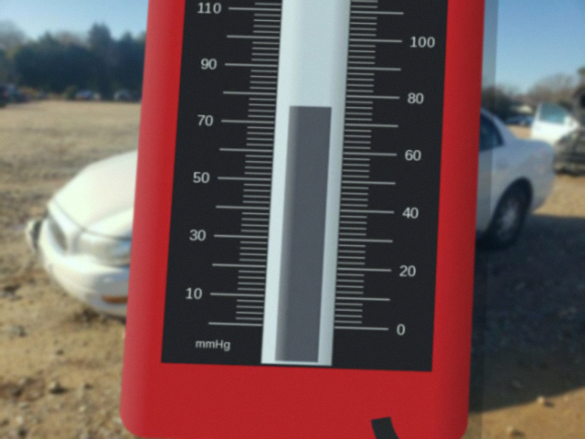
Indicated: 76,mmHg
